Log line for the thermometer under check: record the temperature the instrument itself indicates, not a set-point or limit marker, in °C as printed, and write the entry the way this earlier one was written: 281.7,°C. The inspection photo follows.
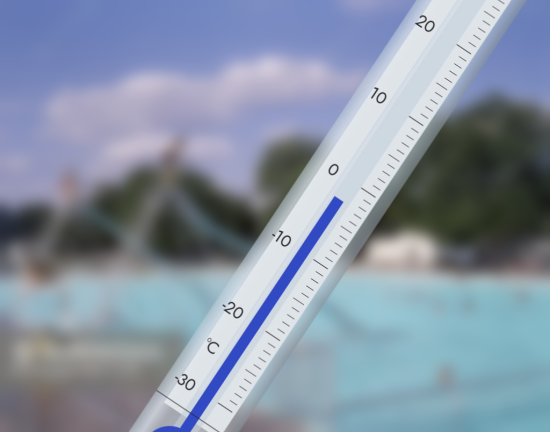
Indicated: -2.5,°C
